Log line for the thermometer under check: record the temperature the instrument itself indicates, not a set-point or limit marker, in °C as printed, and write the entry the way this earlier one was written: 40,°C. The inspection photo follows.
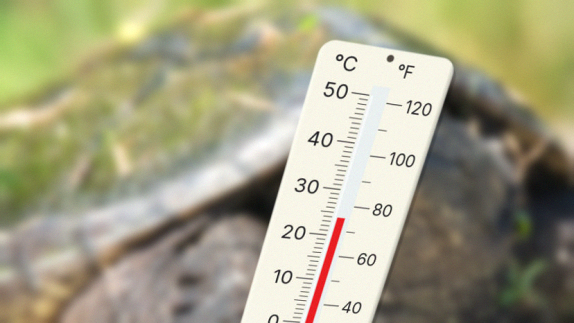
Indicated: 24,°C
